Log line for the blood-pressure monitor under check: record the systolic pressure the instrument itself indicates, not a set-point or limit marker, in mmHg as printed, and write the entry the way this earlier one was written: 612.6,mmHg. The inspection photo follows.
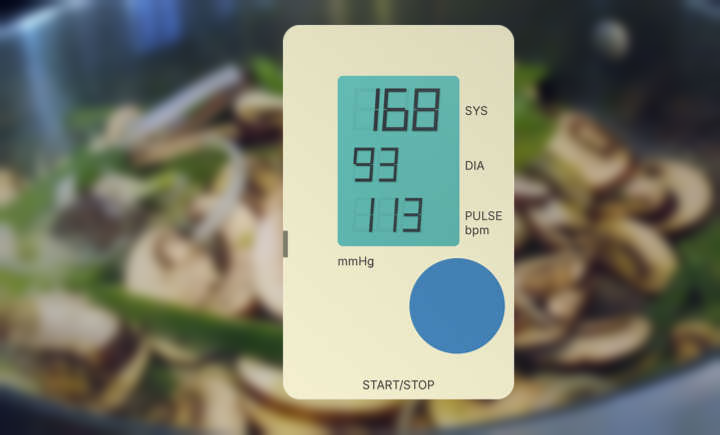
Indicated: 168,mmHg
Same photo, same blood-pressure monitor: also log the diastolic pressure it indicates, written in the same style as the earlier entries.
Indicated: 93,mmHg
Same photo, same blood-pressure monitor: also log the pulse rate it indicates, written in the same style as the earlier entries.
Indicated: 113,bpm
